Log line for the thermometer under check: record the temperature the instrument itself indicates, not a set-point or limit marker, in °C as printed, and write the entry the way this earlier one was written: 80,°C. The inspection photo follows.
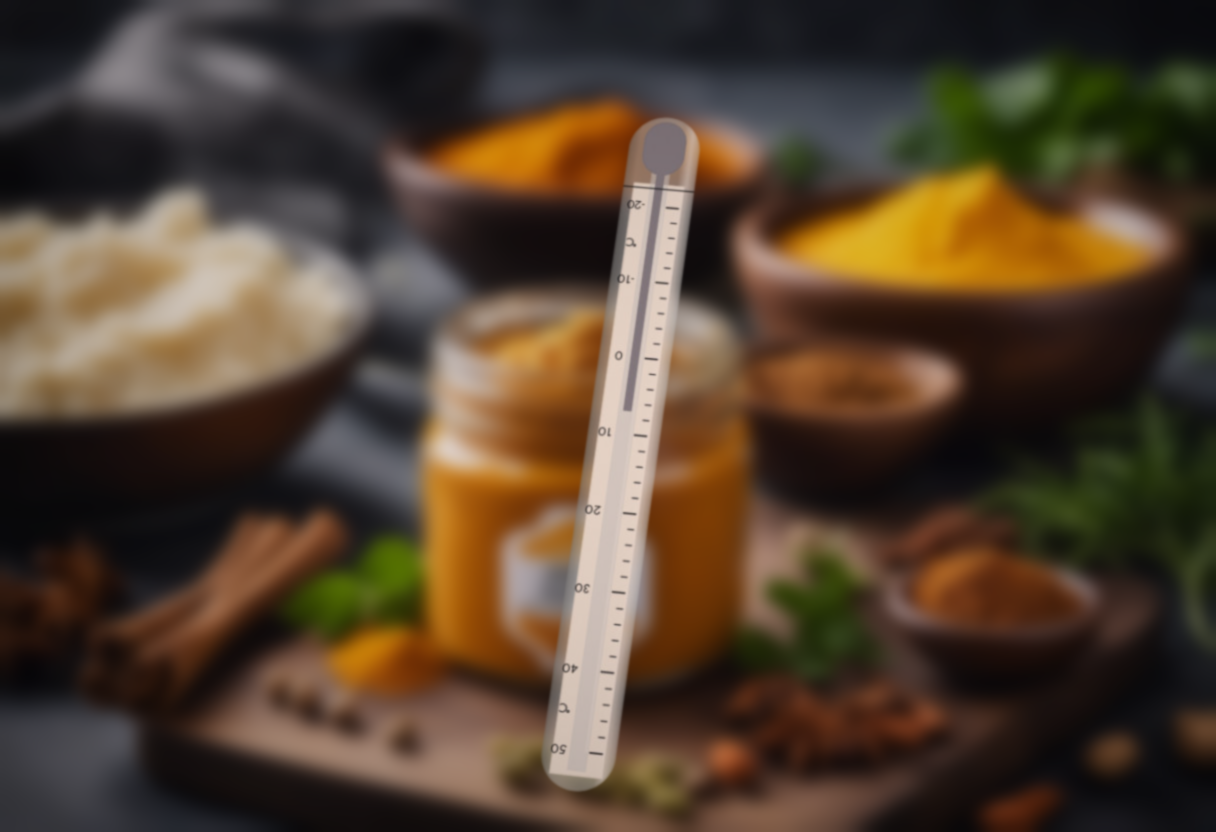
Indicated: 7,°C
